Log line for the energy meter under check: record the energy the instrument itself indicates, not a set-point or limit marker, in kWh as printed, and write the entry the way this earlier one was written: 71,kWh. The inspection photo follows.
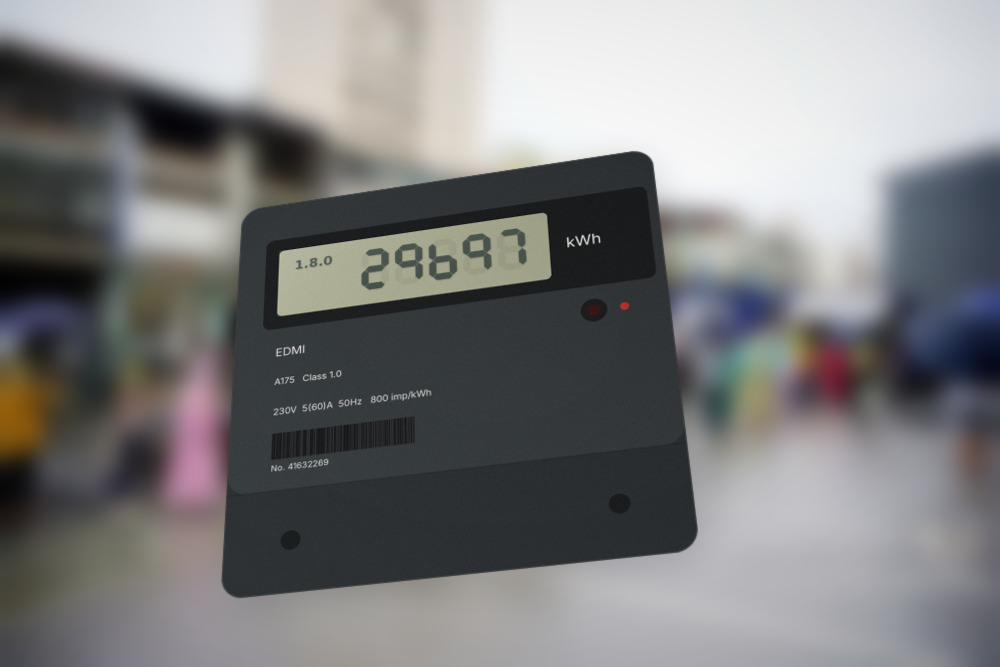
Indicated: 29697,kWh
